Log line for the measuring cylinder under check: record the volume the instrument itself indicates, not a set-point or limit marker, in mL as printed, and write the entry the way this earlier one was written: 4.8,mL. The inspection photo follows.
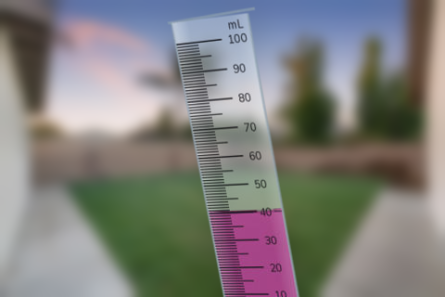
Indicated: 40,mL
